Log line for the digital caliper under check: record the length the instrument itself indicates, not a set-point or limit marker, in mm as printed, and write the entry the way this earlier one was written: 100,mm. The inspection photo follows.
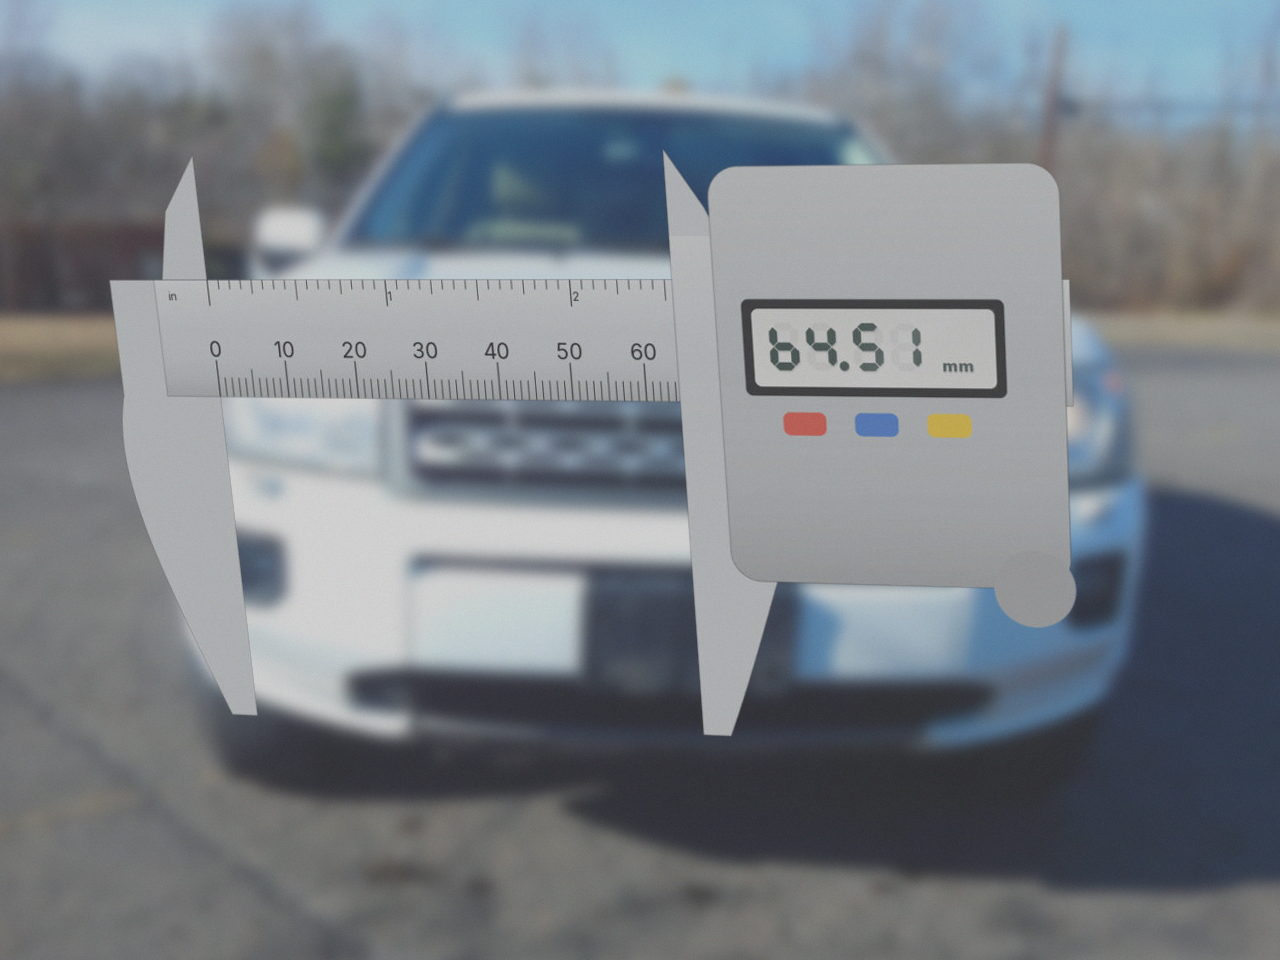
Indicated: 64.51,mm
